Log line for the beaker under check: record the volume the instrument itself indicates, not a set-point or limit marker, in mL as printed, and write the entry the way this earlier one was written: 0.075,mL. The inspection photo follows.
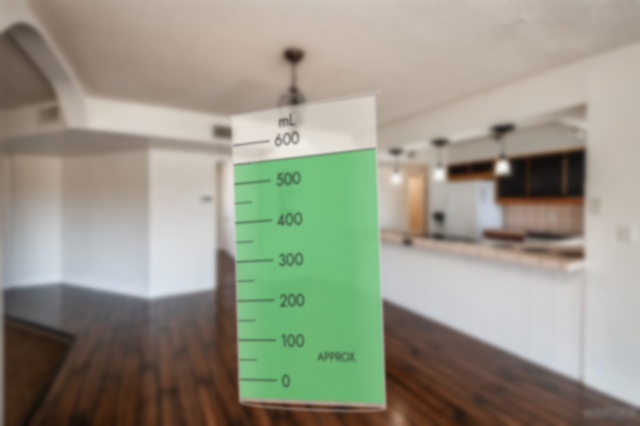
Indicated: 550,mL
